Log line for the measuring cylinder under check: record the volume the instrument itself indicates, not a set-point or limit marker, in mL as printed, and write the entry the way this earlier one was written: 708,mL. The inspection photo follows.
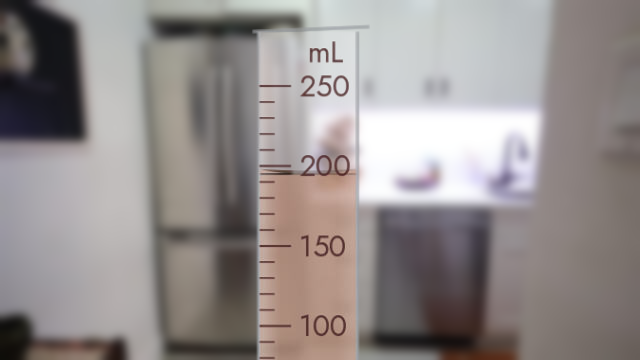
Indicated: 195,mL
